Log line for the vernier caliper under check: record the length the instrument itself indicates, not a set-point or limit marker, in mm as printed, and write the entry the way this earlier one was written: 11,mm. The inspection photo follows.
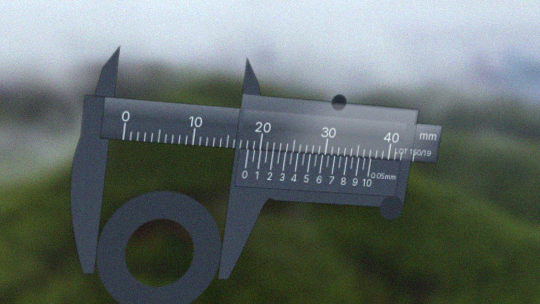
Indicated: 18.2,mm
